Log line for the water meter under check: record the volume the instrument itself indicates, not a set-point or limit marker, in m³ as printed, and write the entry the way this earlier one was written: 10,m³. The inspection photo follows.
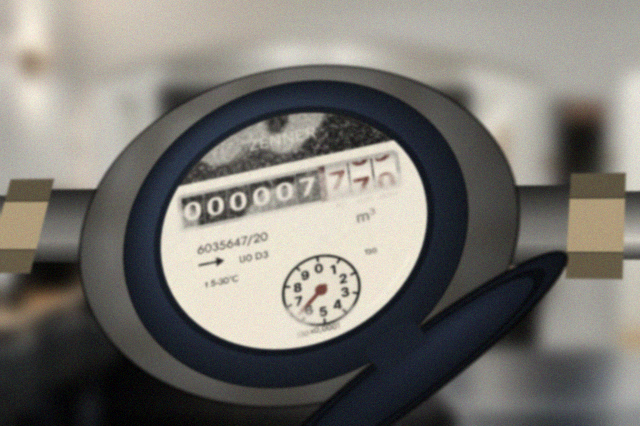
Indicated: 7.7696,m³
